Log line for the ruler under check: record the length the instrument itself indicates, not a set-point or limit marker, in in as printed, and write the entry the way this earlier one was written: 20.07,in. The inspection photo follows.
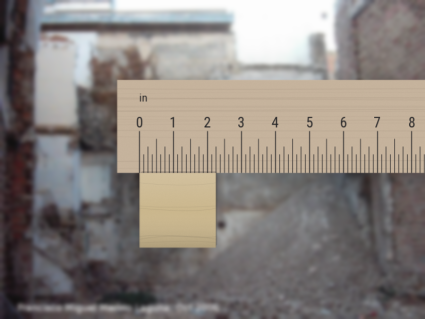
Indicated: 2.25,in
